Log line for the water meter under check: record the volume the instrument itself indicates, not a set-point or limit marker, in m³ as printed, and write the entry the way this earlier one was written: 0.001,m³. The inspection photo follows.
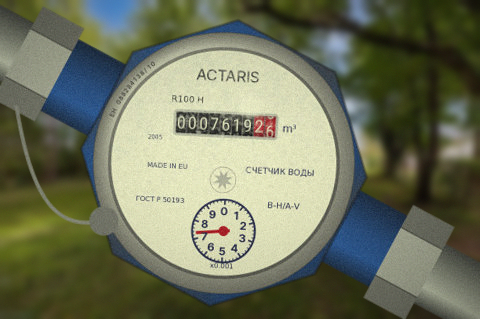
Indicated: 7619.257,m³
